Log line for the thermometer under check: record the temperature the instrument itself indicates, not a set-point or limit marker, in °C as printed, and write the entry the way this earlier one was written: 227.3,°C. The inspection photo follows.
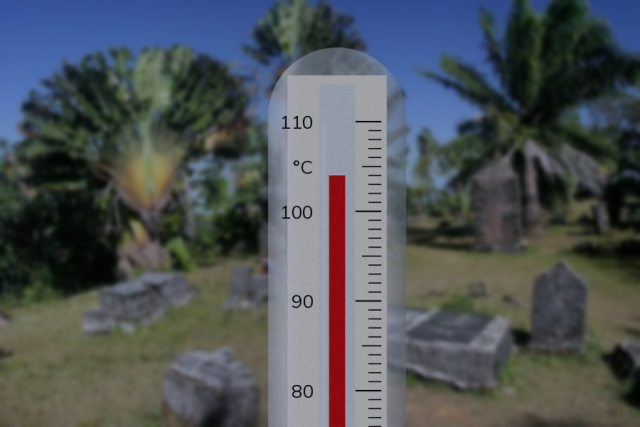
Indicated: 104,°C
